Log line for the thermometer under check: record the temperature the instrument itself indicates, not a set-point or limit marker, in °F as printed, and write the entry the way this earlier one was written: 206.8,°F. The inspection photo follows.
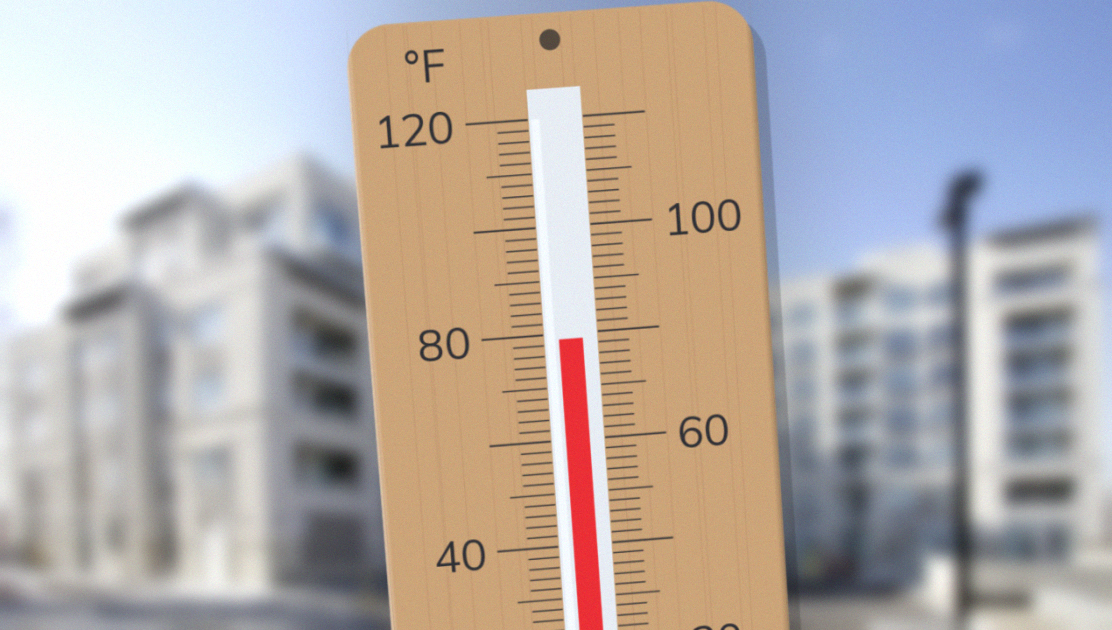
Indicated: 79,°F
